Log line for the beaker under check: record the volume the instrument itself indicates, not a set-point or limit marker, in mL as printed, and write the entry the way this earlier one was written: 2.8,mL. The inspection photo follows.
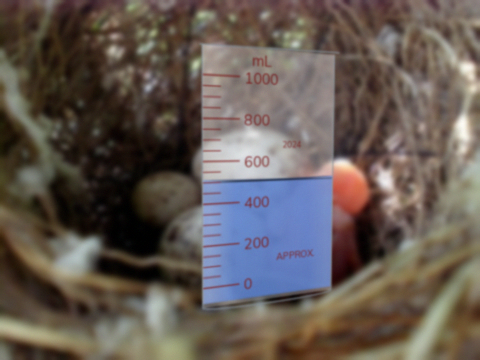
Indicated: 500,mL
